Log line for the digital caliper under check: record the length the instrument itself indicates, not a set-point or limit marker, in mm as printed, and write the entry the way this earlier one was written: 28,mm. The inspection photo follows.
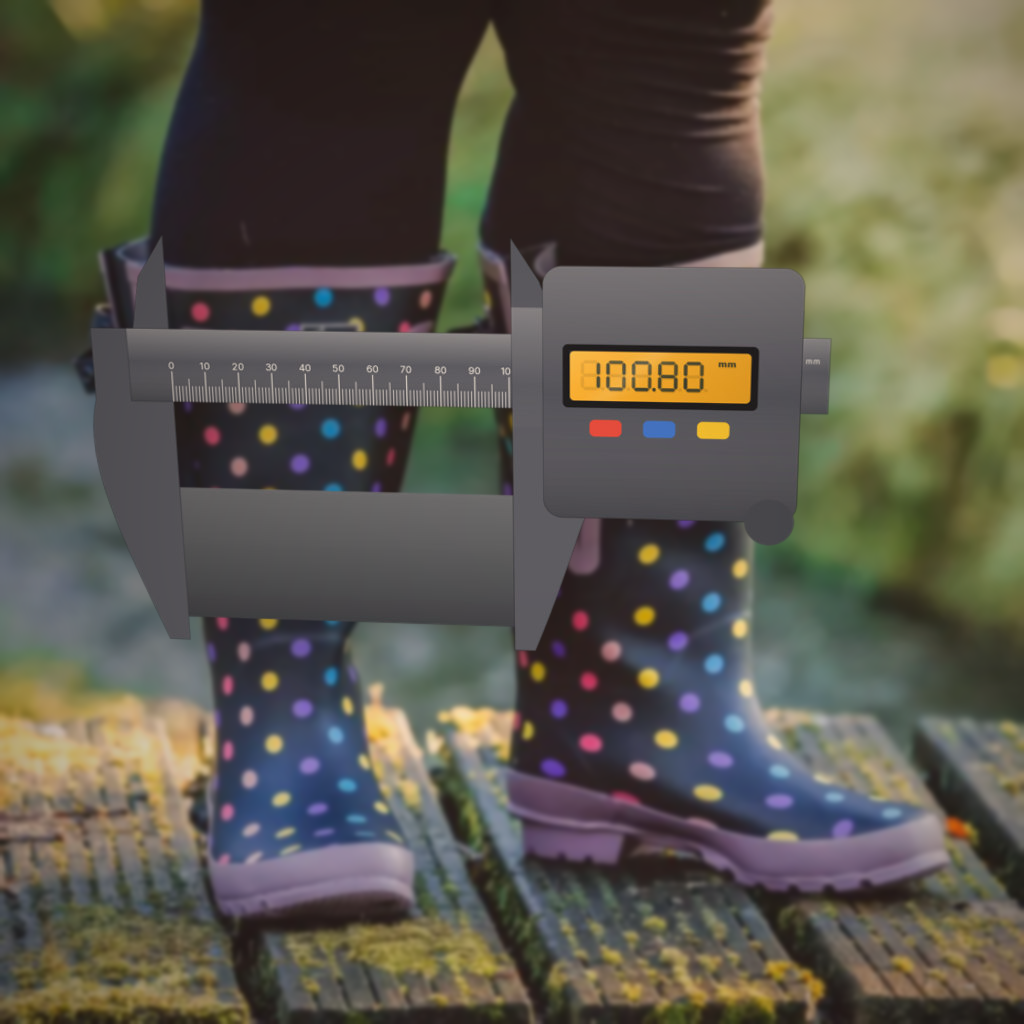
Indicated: 100.80,mm
